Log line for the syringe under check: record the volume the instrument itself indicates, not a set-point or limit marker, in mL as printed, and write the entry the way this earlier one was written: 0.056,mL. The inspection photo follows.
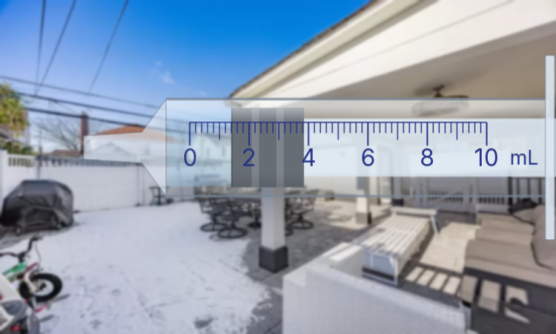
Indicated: 1.4,mL
